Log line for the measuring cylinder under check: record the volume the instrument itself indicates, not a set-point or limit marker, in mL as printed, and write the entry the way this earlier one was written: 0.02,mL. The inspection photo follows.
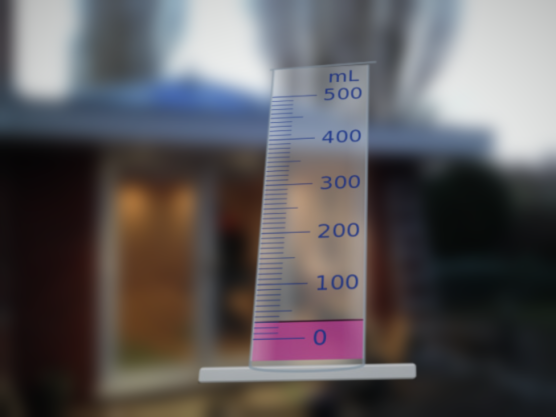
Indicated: 30,mL
